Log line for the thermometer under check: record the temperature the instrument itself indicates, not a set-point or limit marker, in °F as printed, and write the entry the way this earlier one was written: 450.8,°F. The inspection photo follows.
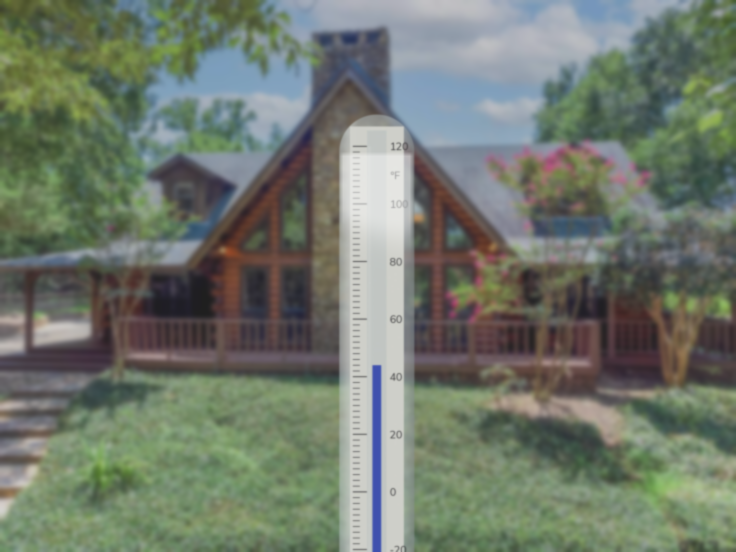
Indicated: 44,°F
